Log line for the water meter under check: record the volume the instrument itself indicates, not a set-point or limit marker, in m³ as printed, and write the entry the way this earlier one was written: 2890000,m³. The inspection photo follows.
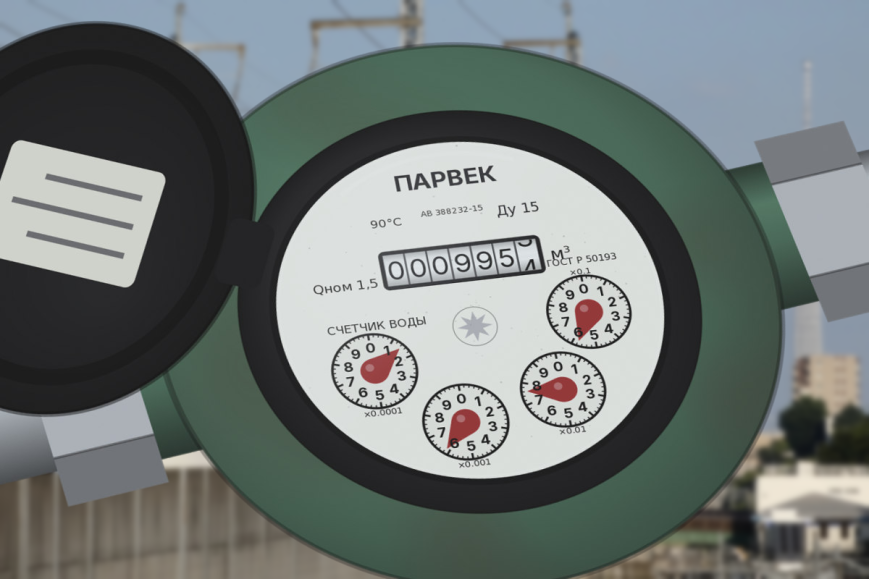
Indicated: 9953.5761,m³
